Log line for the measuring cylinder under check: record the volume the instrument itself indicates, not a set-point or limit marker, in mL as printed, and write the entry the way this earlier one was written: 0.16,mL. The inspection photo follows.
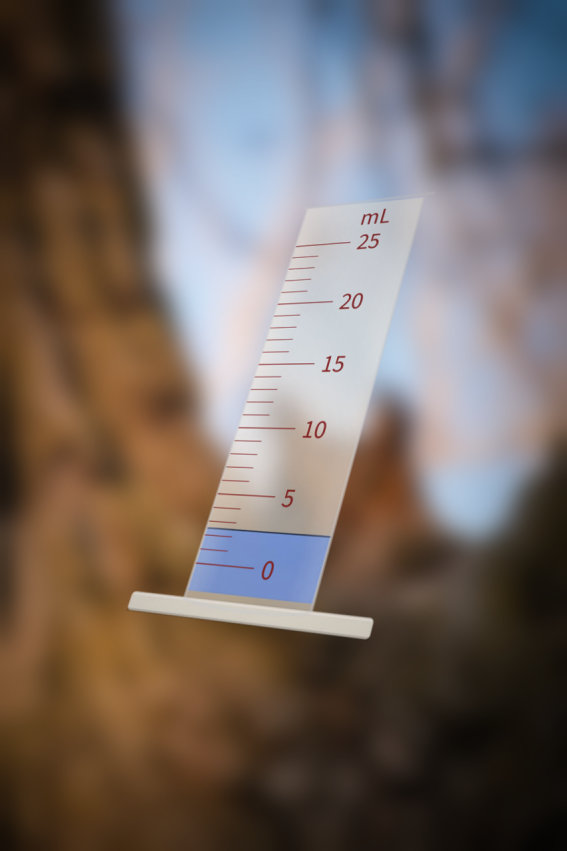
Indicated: 2.5,mL
